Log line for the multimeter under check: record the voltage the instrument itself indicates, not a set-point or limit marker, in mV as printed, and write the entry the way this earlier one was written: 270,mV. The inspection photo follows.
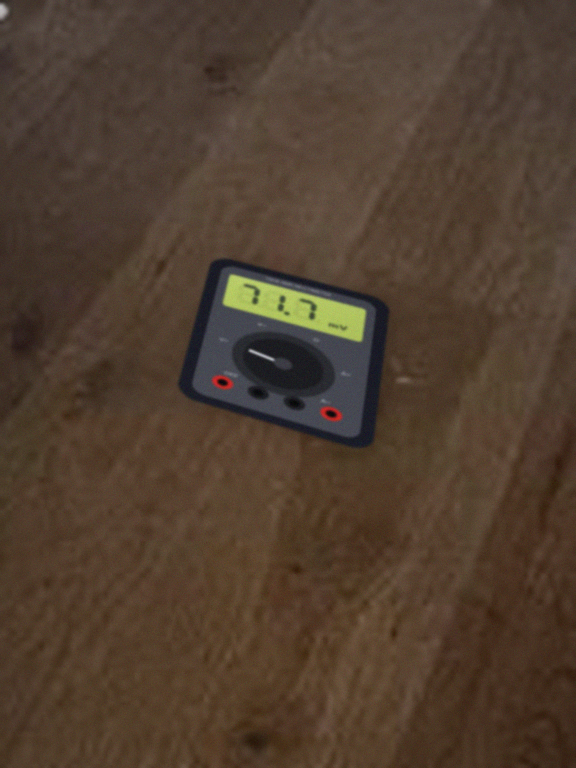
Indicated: 71.7,mV
